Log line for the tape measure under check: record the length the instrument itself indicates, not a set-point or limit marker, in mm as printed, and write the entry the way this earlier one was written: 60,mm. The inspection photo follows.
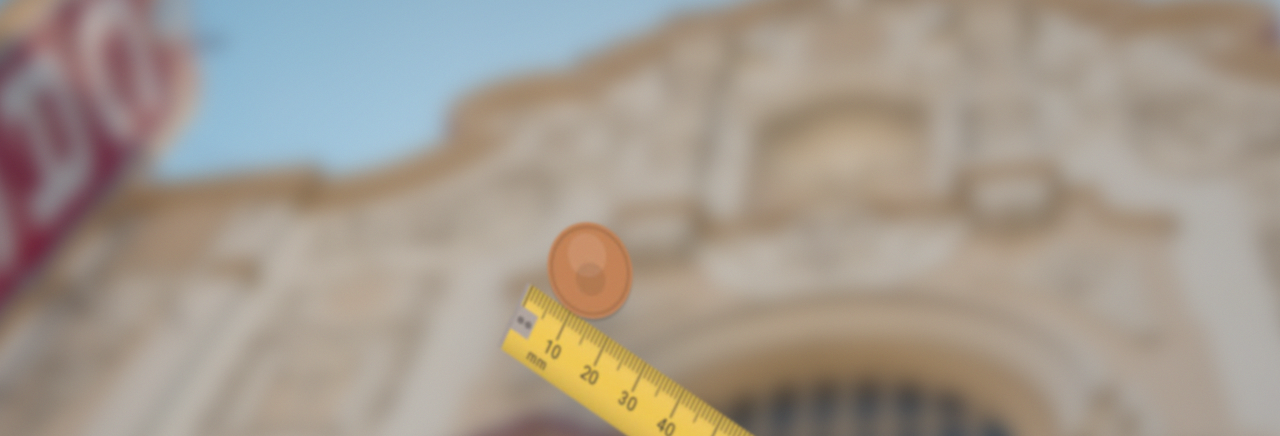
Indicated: 20,mm
